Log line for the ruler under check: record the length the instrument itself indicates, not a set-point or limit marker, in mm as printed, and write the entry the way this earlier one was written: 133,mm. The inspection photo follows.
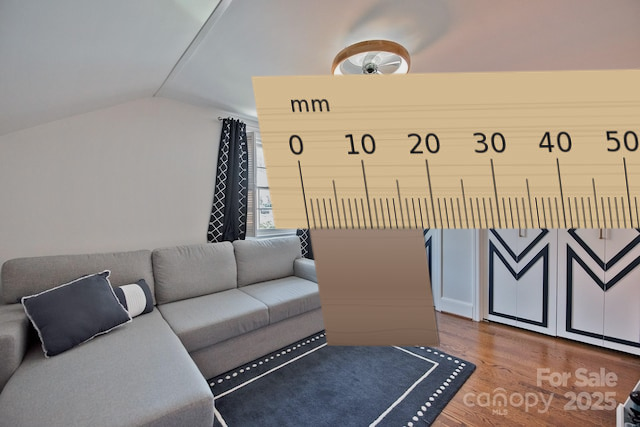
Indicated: 18,mm
